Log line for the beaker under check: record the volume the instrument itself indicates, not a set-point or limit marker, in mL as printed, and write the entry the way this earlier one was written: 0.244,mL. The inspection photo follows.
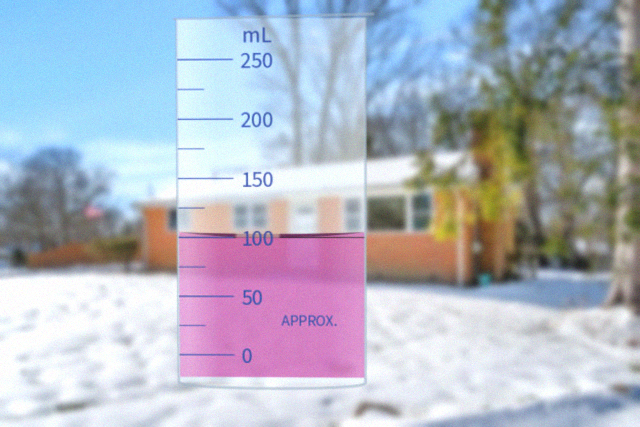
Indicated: 100,mL
